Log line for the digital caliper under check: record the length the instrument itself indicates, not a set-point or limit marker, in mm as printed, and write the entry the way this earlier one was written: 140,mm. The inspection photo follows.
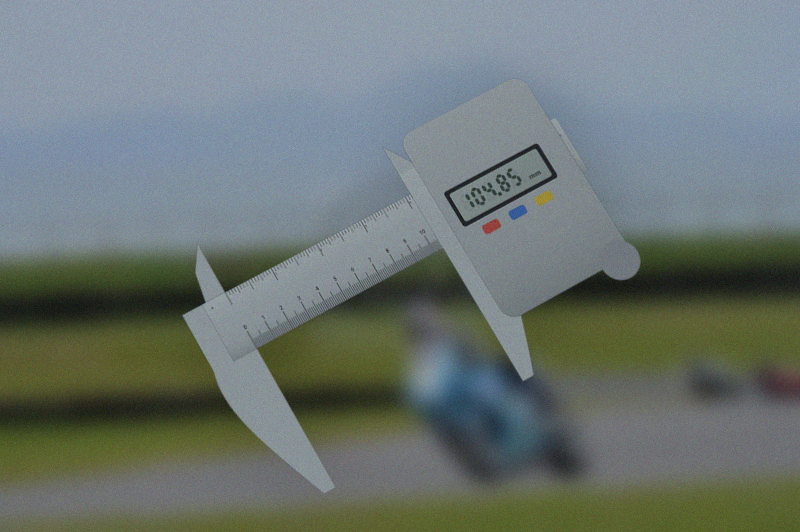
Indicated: 104.85,mm
